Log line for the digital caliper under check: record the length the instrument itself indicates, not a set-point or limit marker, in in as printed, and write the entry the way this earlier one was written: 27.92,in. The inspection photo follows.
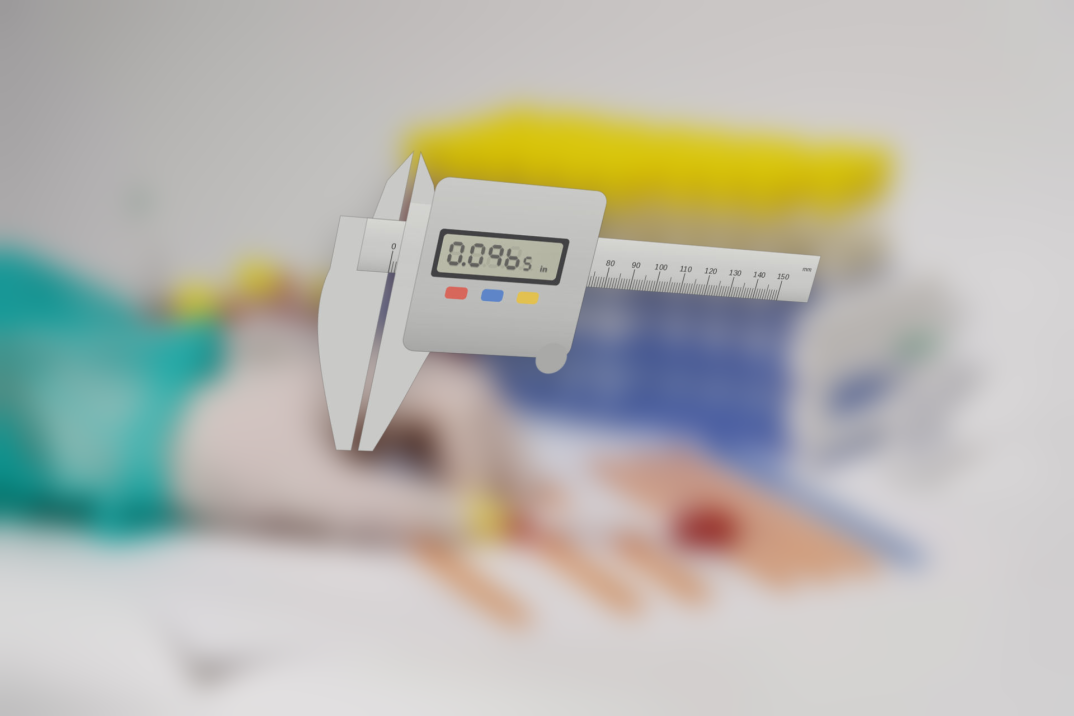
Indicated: 0.0965,in
